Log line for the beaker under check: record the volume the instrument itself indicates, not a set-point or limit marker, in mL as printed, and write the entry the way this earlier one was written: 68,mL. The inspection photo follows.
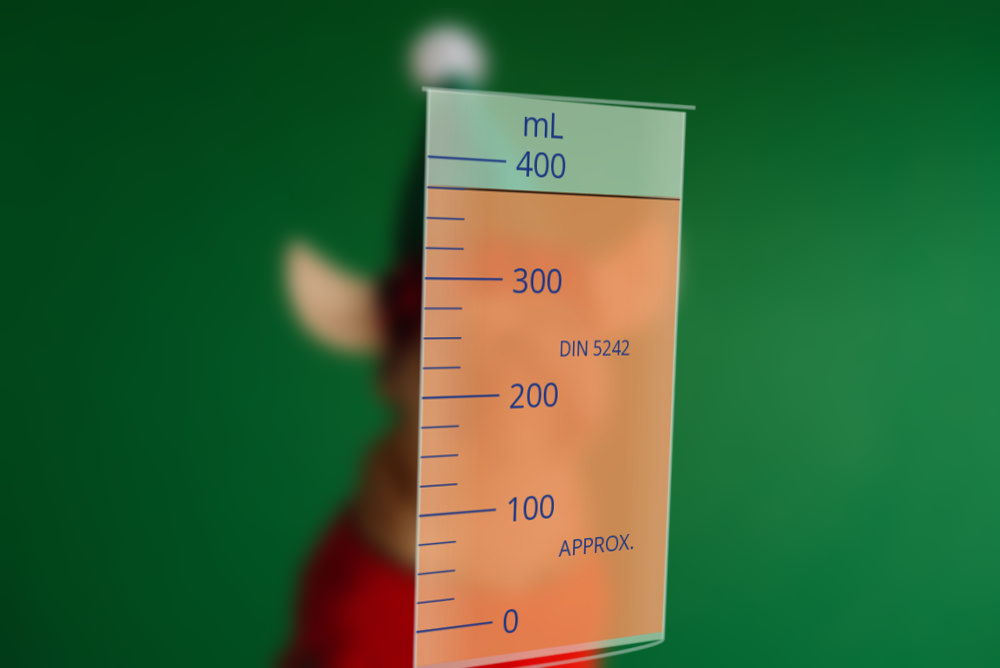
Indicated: 375,mL
